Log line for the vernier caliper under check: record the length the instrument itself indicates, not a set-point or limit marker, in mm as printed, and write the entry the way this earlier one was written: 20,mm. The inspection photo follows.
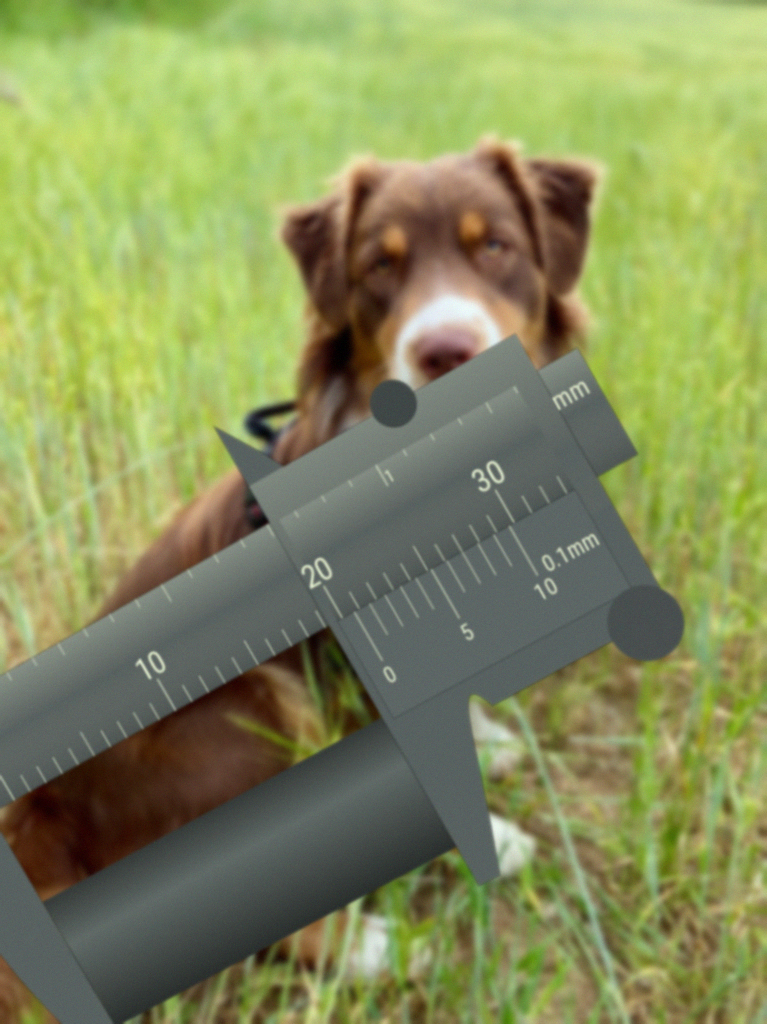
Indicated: 20.7,mm
